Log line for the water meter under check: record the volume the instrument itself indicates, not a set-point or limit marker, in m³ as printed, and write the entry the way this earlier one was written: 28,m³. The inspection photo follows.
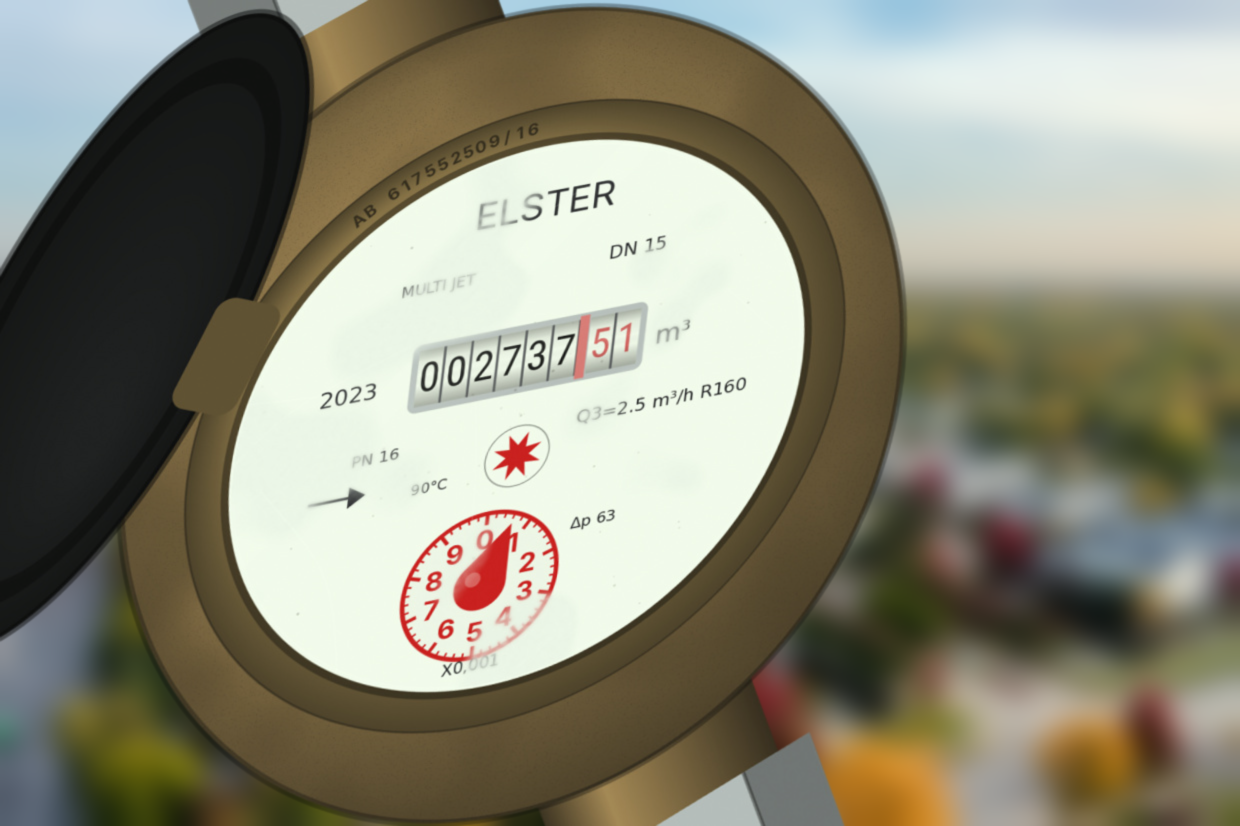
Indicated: 2737.510,m³
